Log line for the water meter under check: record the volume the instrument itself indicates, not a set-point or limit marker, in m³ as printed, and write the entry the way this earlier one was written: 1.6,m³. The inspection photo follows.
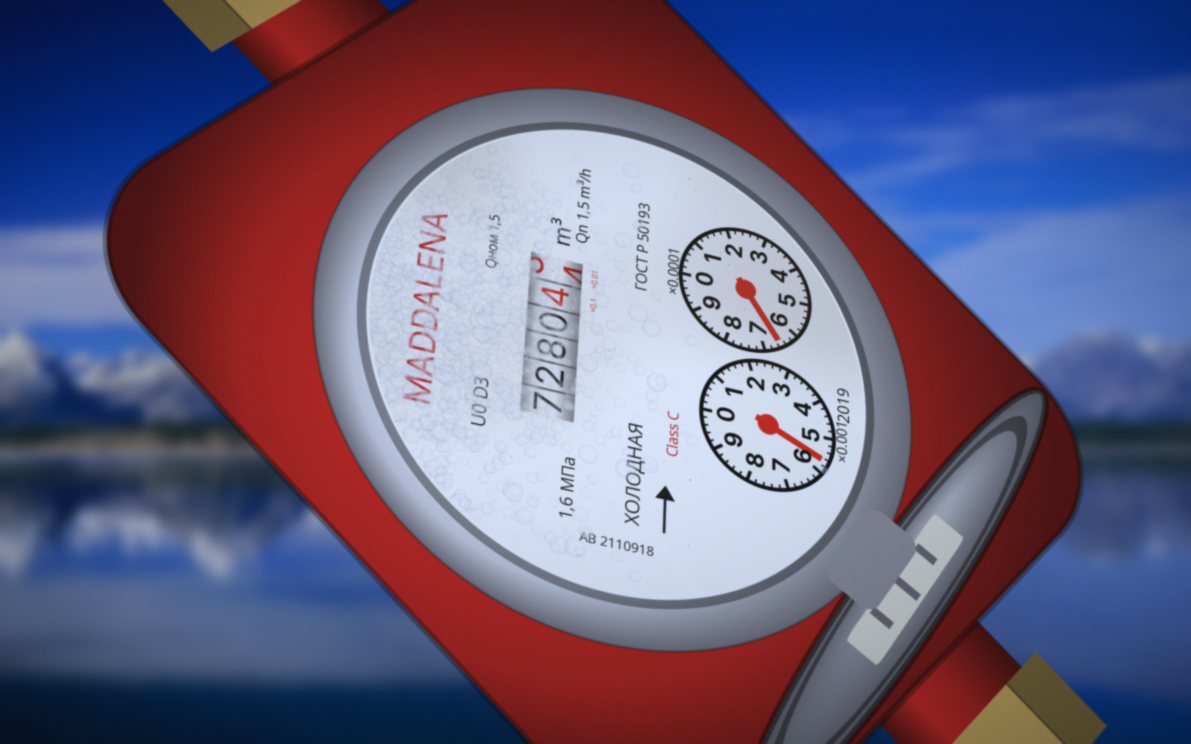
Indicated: 7280.4356,m³
